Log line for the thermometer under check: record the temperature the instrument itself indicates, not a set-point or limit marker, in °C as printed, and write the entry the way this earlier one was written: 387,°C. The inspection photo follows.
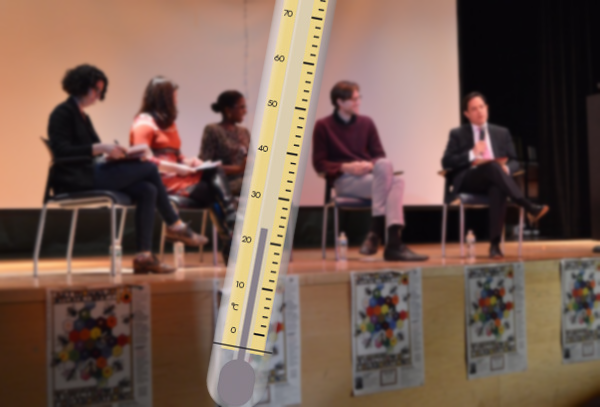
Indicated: 23,°C
